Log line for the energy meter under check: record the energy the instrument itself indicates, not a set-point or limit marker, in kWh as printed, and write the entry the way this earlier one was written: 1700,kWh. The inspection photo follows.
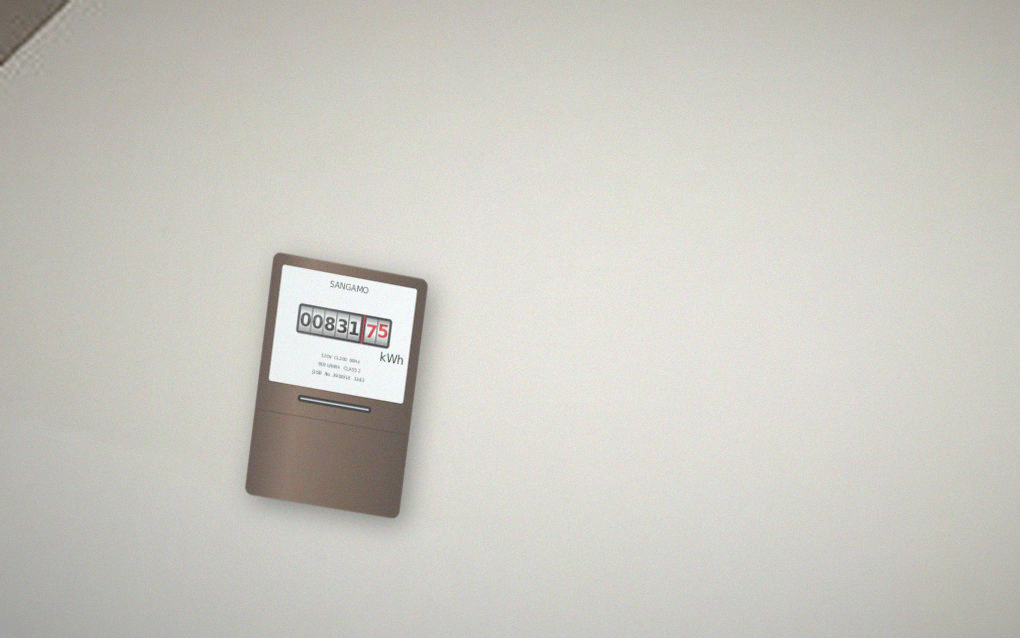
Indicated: 831.75,kWh
